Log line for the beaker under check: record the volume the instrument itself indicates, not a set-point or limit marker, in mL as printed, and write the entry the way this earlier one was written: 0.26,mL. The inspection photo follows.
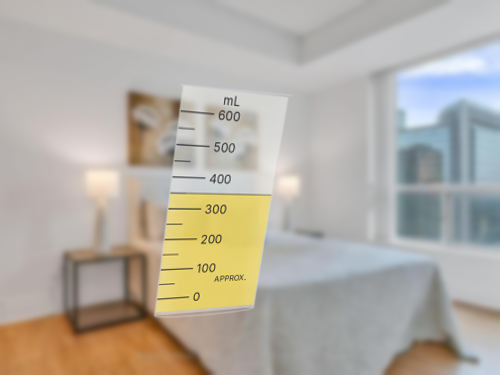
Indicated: 350,mL
